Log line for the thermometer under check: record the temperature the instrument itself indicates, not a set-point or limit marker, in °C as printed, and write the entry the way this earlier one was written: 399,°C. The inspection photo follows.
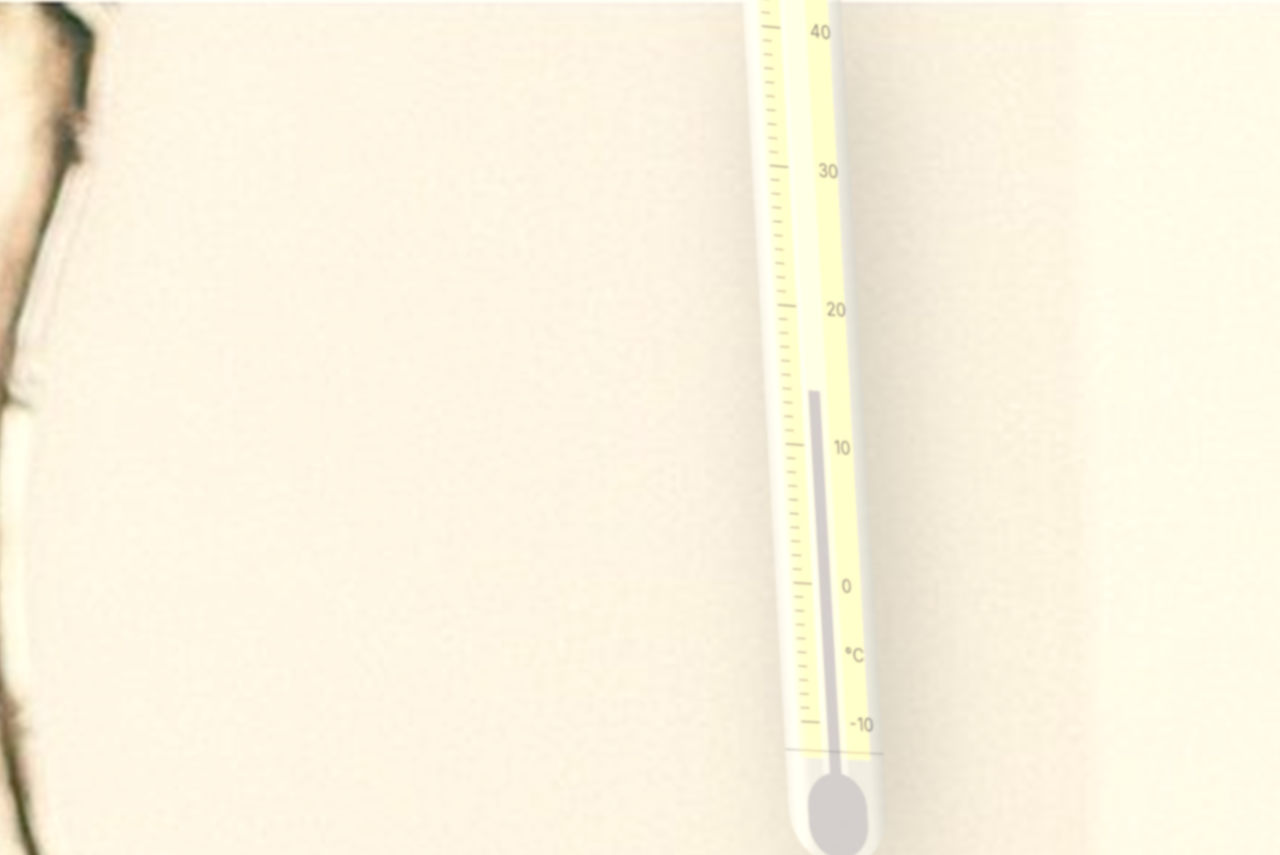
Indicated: 14,°C
